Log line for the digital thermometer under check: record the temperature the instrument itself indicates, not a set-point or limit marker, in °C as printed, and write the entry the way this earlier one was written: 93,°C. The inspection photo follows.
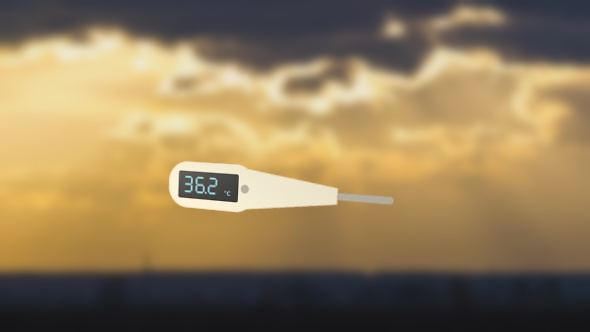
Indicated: 36.2,°C
